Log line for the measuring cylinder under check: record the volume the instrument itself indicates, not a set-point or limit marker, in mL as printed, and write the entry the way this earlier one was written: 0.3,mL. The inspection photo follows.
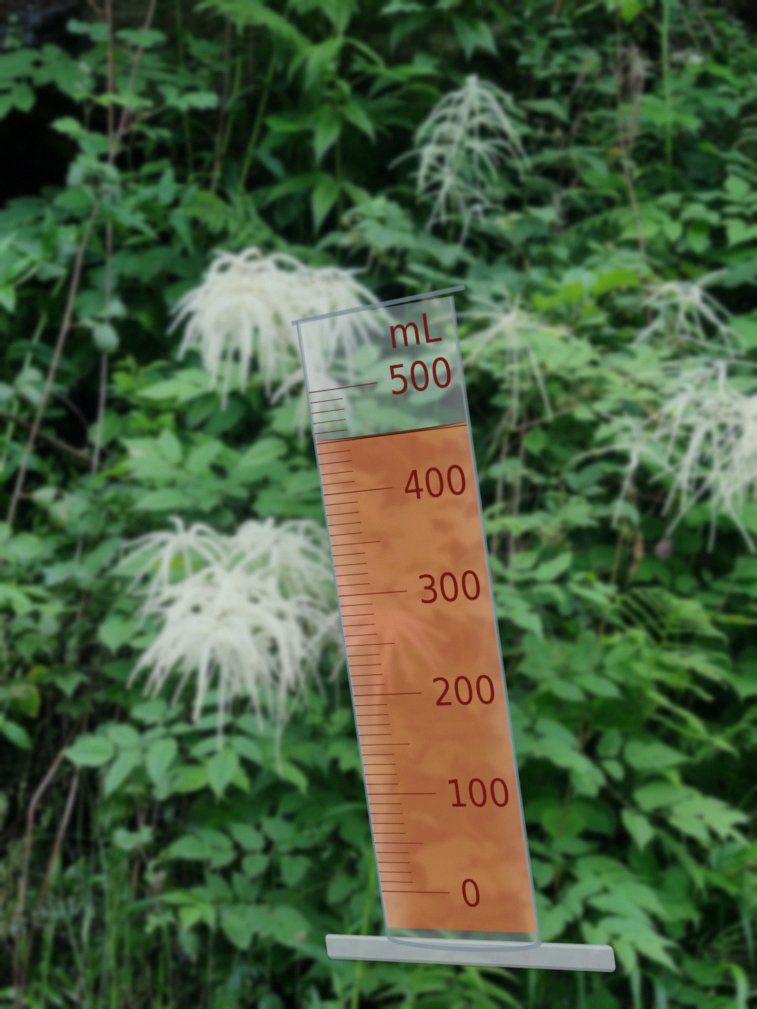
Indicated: 450,mL
